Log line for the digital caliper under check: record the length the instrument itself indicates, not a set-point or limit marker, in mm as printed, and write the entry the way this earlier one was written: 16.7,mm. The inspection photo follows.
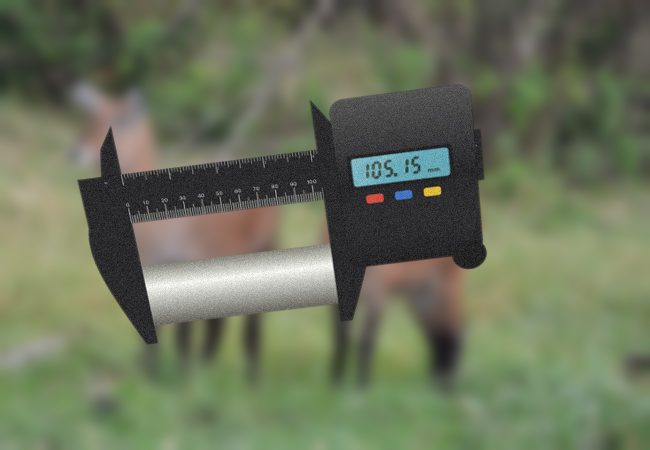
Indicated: 105.15,mm
